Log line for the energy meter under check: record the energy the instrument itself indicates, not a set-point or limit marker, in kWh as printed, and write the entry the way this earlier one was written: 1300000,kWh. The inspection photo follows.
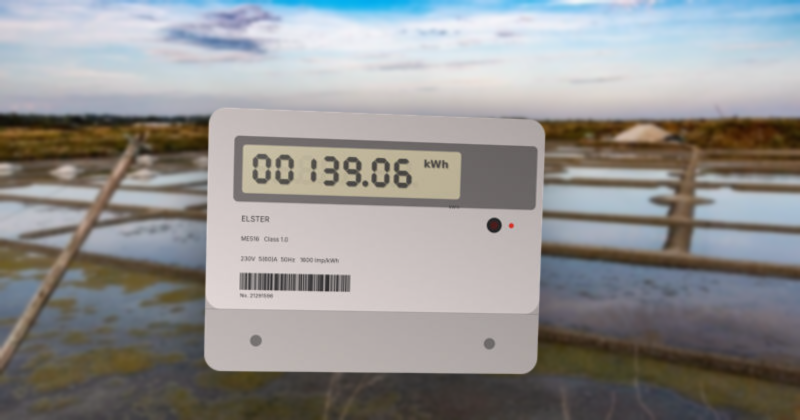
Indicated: 139.06,kWh
